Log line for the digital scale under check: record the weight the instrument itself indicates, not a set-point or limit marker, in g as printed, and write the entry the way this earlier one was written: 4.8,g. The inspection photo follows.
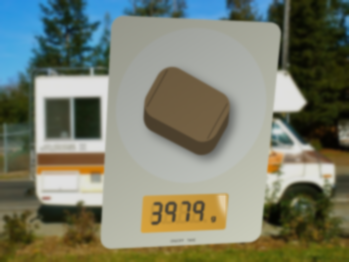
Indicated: 3979,g
